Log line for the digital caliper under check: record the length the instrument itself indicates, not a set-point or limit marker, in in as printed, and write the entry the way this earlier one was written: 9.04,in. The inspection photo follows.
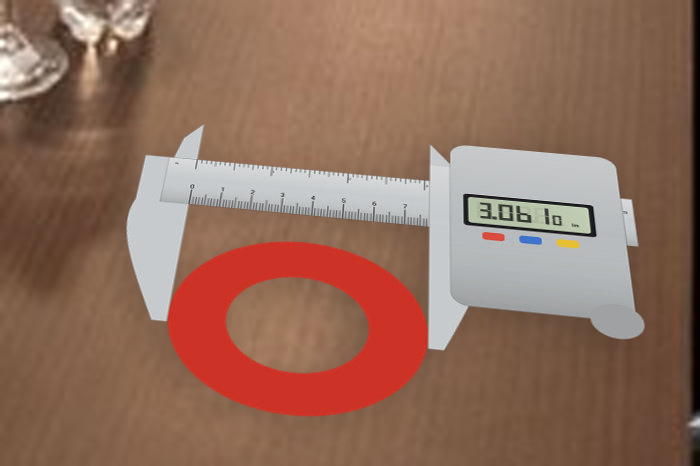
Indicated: 3.0610,in
